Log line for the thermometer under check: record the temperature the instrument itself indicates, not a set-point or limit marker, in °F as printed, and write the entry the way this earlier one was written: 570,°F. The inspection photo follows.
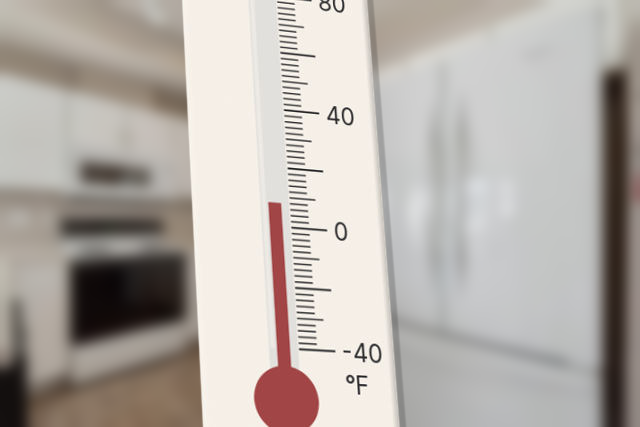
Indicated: 8,°F
